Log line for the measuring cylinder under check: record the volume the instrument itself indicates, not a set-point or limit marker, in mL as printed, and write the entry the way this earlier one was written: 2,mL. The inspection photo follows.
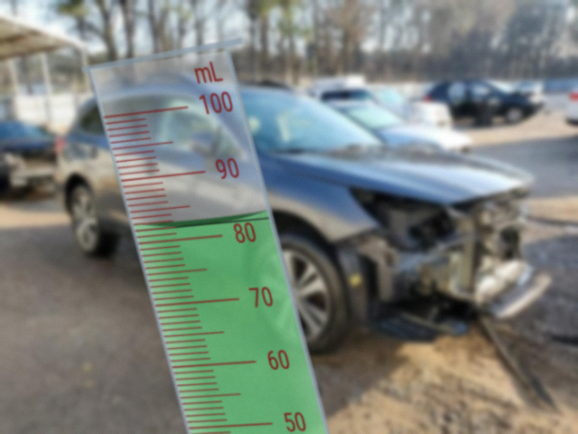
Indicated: 82,mL
